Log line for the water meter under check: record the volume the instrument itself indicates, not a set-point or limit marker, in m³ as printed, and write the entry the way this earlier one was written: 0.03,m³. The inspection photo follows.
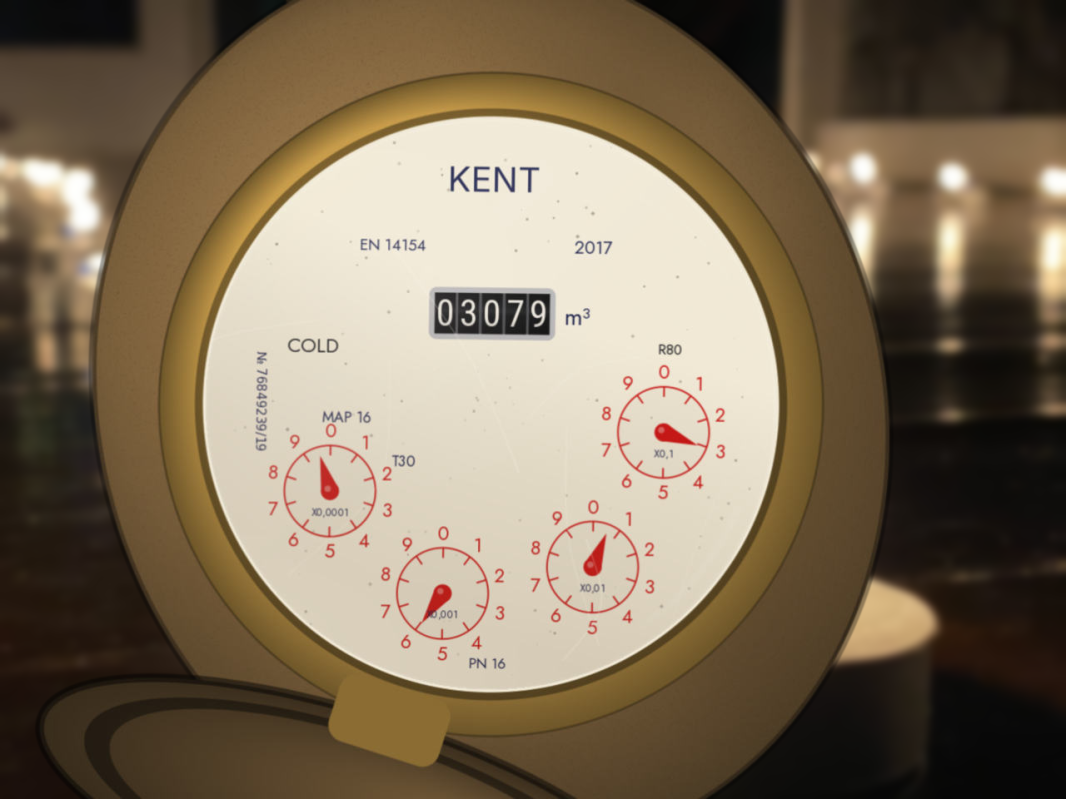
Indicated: 3079.3059,m³
